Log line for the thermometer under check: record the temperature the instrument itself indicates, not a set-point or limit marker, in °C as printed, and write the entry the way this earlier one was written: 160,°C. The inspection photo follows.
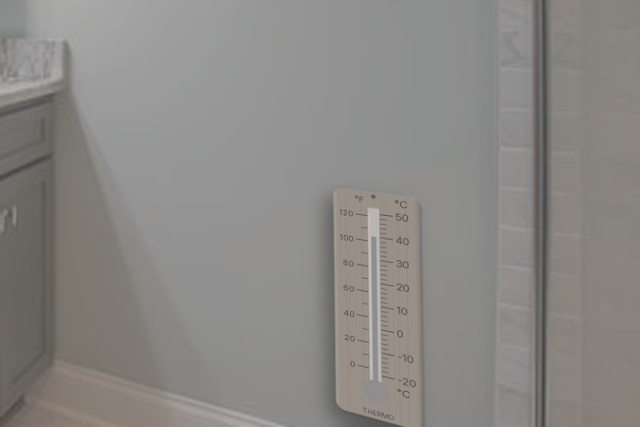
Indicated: 40,°C
